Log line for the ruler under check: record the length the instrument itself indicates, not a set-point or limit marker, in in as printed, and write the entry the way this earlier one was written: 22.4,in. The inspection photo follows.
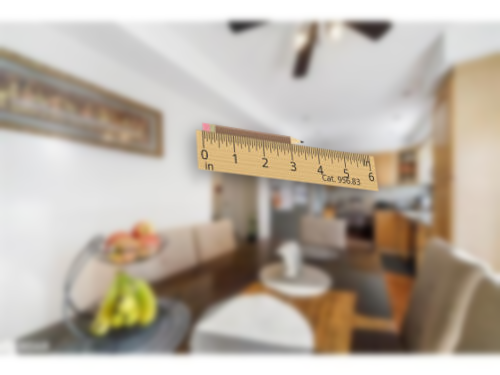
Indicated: 3.5,in
